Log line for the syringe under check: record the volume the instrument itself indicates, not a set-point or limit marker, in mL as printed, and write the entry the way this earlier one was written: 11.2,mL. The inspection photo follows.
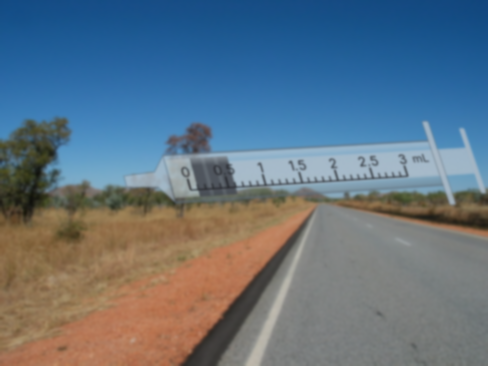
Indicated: 0.1,mL
